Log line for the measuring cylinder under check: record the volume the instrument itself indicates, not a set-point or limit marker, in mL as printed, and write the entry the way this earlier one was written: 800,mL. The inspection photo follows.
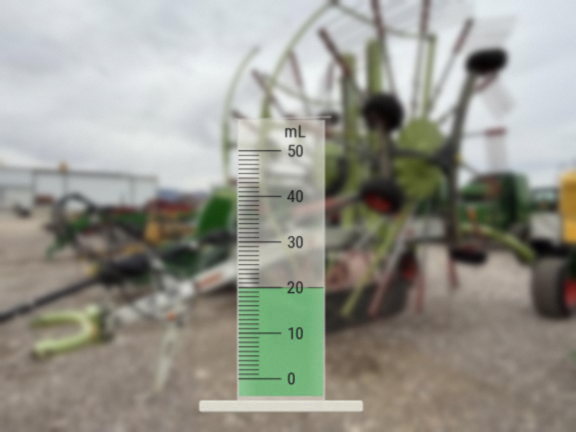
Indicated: 20,mL
